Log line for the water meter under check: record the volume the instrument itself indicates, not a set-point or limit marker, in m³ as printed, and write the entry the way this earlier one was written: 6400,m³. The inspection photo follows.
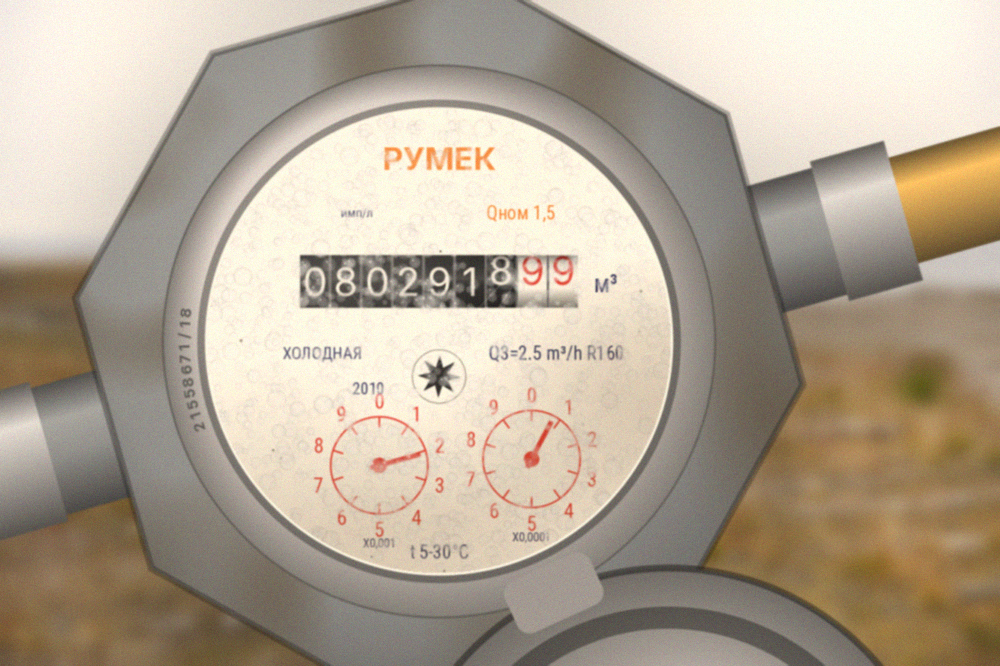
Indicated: 802918.9920,m³
